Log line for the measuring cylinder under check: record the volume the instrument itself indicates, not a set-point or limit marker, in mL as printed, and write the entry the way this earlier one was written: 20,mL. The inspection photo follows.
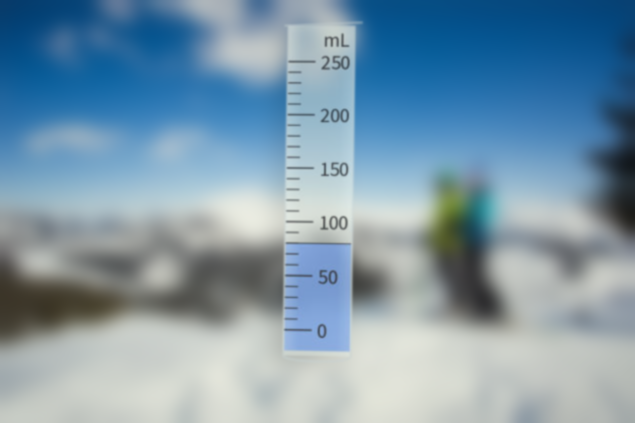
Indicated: 80,mL
